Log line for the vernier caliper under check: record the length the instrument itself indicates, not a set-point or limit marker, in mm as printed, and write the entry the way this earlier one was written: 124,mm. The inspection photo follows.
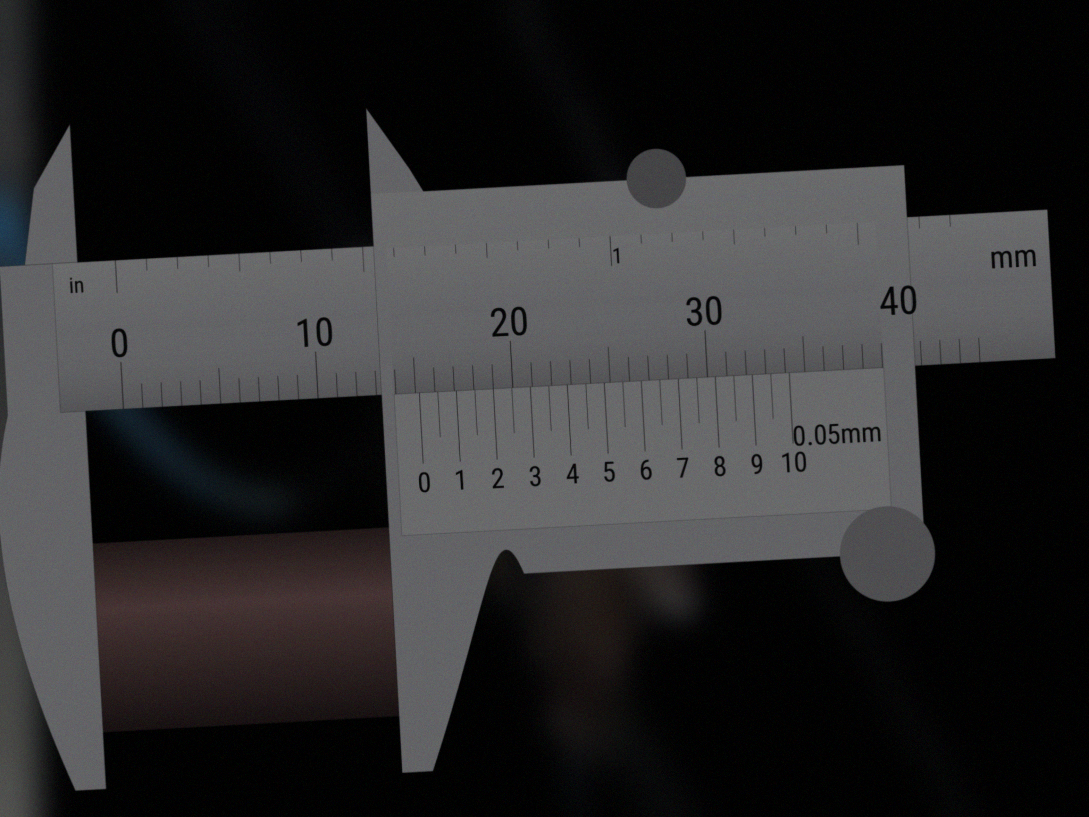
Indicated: 15.2,mm
